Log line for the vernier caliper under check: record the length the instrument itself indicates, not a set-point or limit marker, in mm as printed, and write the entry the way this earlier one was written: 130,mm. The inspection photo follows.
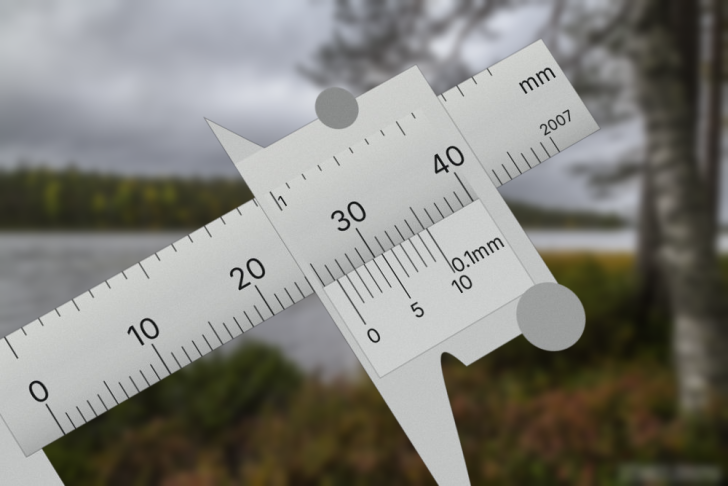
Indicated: 26.2,mm
